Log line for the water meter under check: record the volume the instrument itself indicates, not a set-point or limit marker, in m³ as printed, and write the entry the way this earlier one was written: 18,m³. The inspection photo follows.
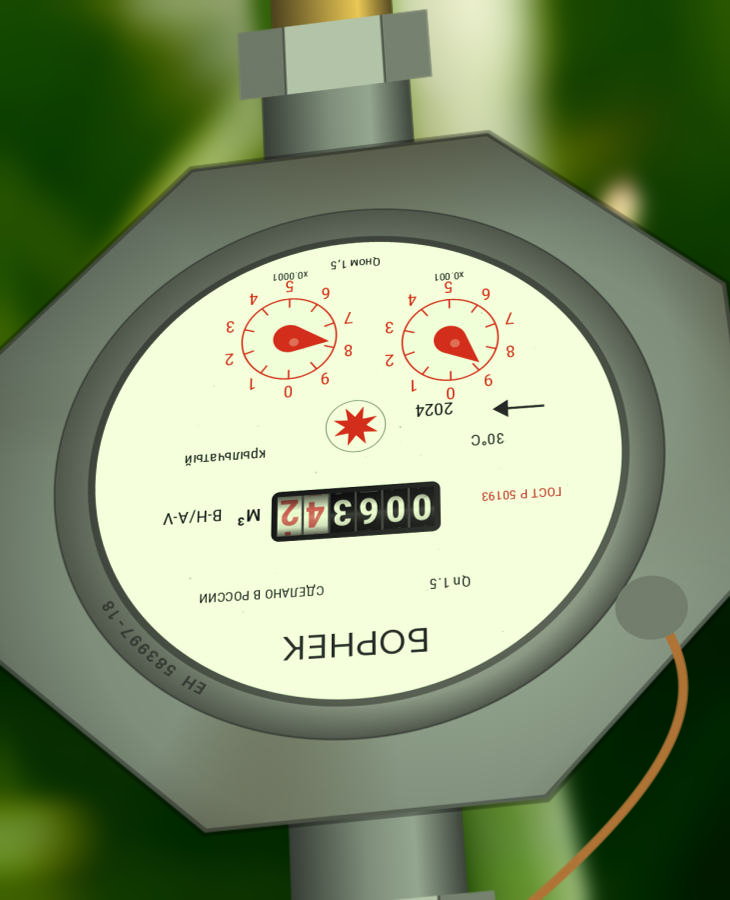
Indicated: 63.4187,m³
